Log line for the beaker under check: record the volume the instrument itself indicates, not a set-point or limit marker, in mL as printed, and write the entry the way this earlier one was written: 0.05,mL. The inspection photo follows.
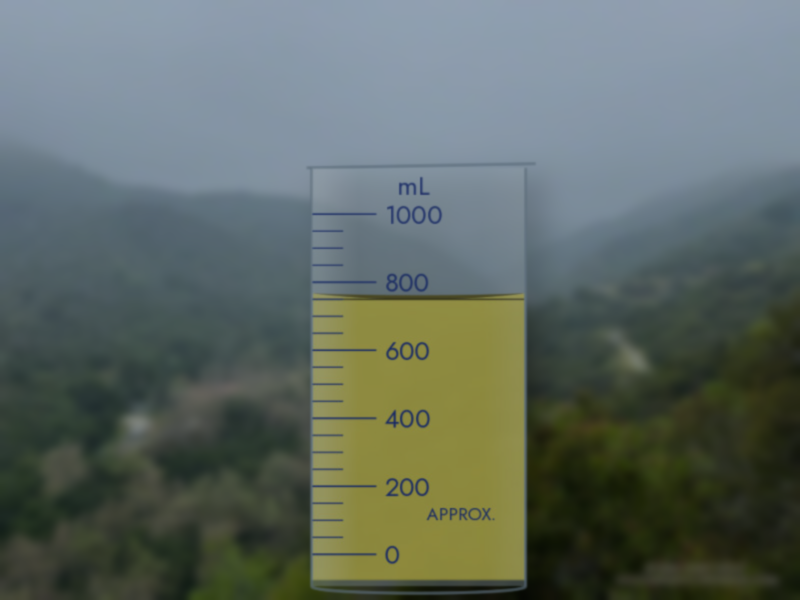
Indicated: 750,mL
